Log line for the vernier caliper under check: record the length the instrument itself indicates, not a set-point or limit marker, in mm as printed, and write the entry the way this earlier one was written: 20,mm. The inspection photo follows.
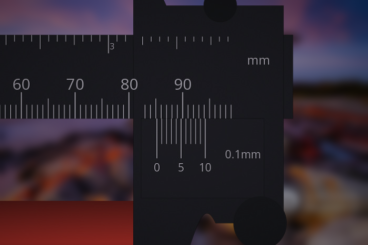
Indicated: 85.2,mm
